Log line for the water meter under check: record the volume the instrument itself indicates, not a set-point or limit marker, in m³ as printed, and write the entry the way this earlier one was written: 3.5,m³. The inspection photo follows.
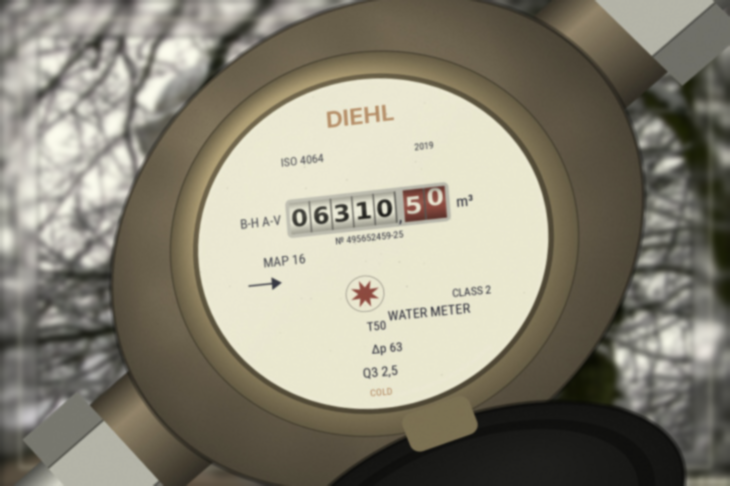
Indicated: 6310.50,m³
